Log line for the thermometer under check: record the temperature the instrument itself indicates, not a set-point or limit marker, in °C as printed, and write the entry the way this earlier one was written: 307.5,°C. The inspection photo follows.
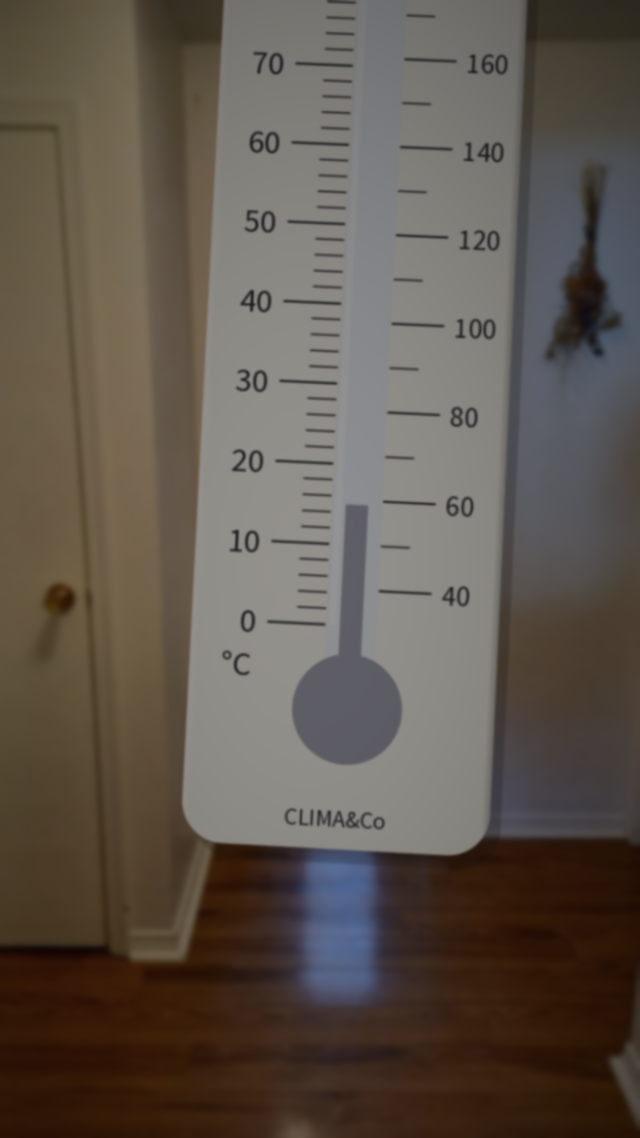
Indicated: 15,°C
